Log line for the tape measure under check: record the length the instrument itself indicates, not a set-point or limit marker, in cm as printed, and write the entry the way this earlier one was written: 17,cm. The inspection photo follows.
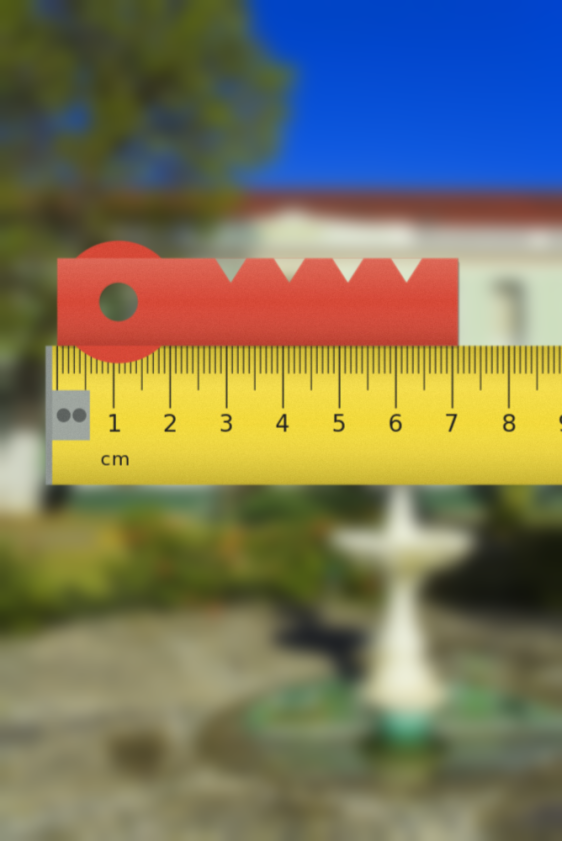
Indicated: 7.1,cm
